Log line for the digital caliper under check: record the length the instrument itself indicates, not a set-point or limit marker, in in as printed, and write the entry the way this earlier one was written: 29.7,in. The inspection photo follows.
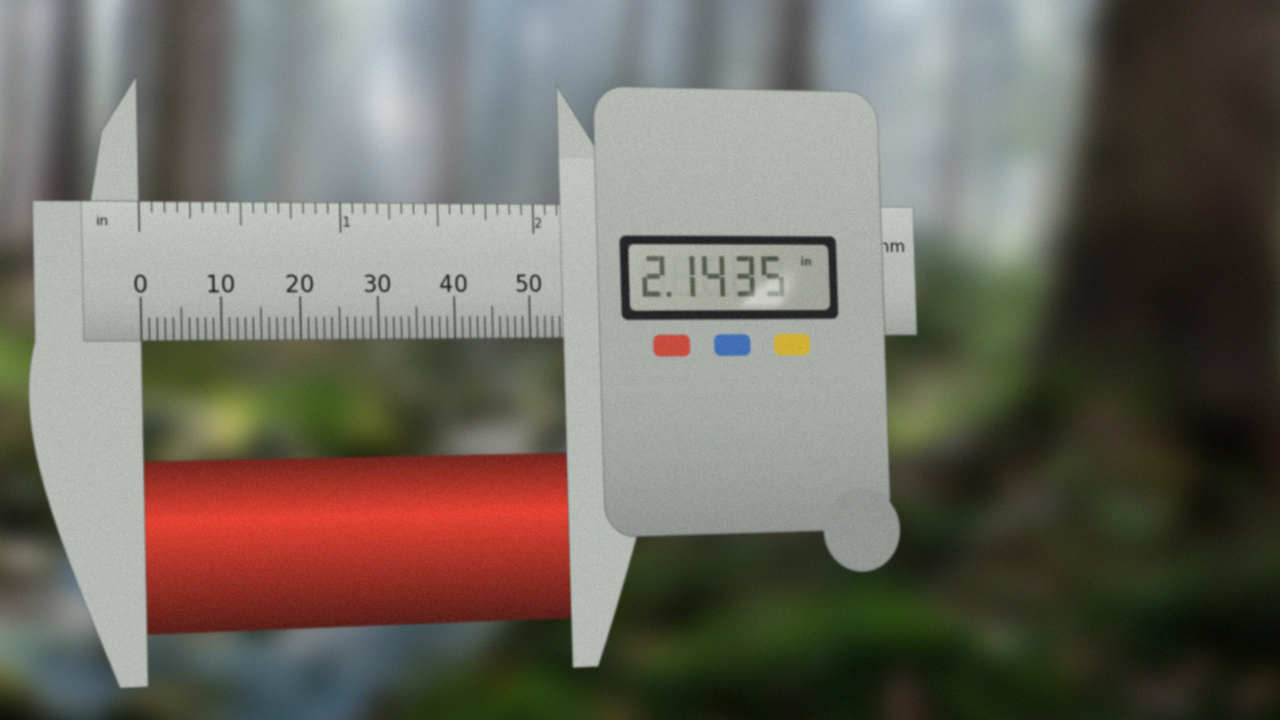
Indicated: 2.1435,in
